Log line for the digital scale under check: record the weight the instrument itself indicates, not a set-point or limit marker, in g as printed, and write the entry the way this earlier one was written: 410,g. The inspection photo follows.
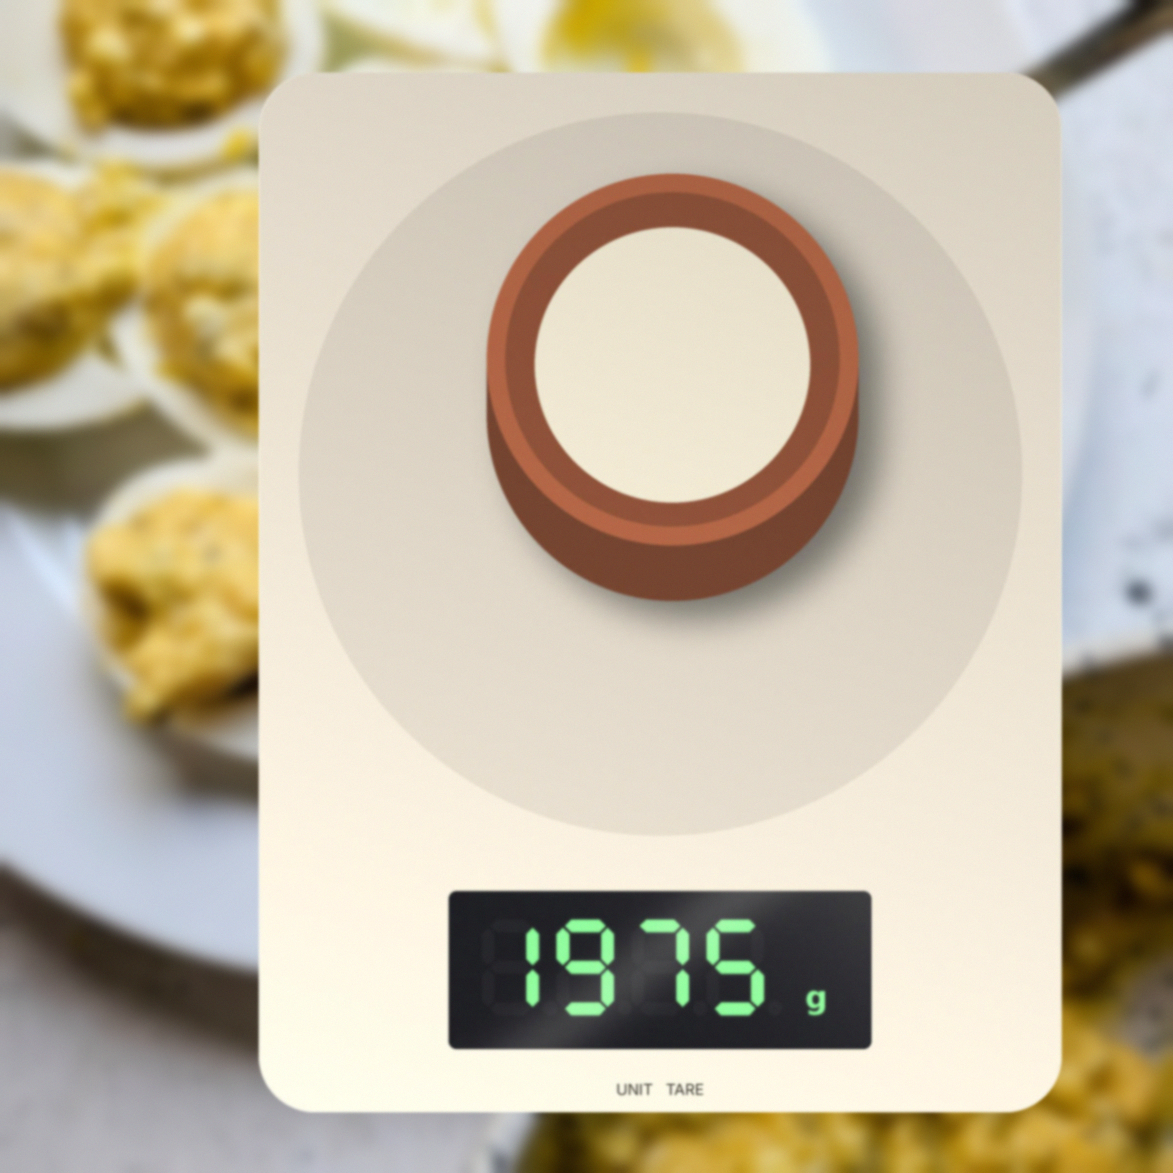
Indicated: 1975,g
